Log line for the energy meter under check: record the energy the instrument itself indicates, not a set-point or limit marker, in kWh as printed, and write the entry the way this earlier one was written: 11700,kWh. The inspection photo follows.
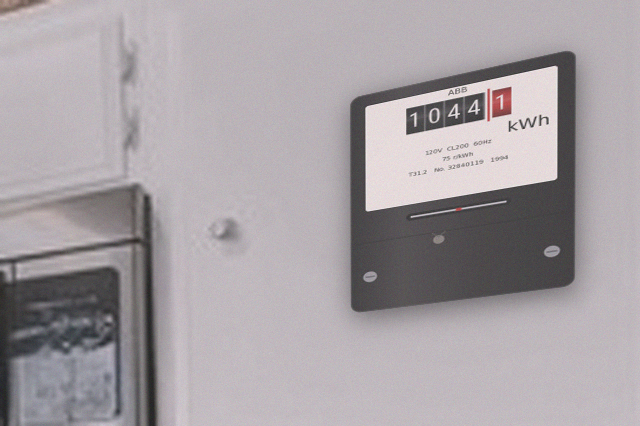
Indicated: 1044.1,kWh
